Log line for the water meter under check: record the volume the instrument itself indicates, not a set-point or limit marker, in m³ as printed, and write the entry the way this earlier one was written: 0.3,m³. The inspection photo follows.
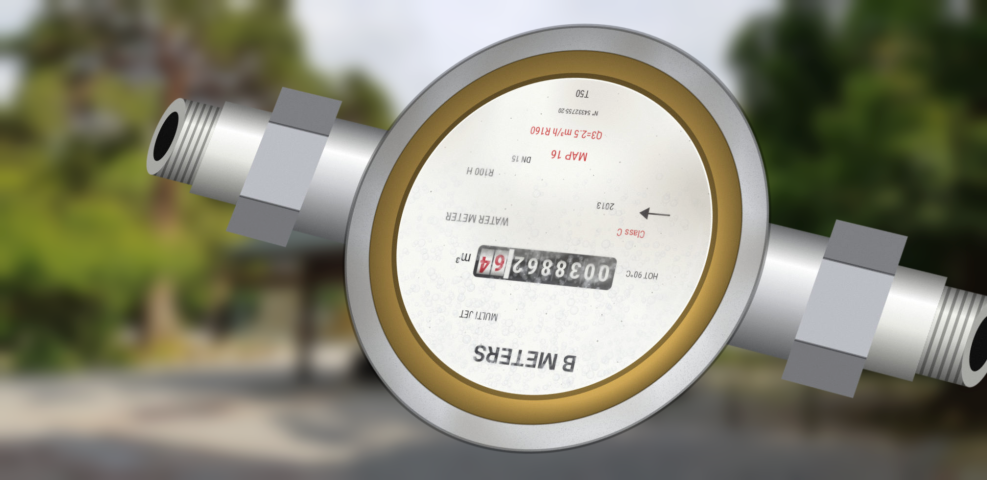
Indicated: 38862.64,m³
